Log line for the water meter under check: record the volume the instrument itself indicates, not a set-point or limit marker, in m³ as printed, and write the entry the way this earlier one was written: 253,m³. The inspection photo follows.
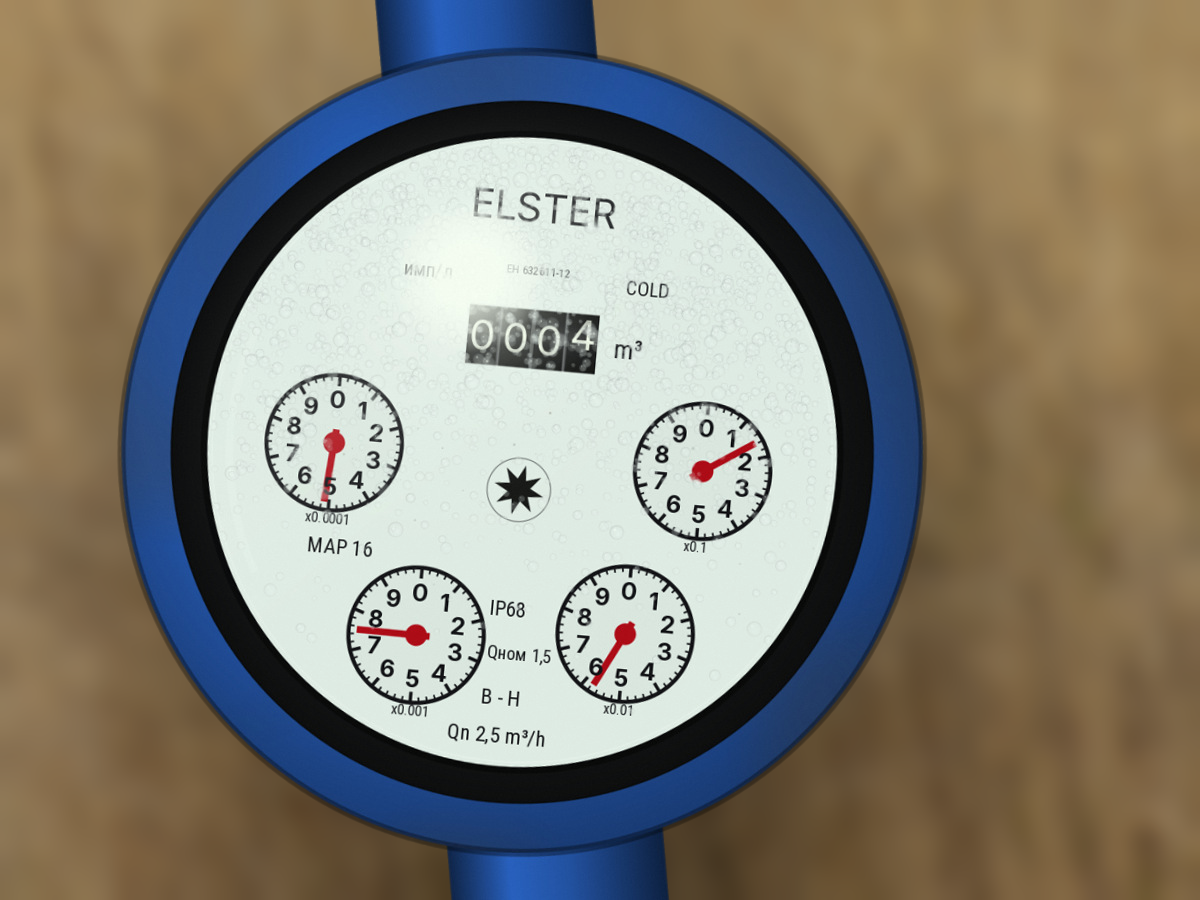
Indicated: 4.1575,m³
